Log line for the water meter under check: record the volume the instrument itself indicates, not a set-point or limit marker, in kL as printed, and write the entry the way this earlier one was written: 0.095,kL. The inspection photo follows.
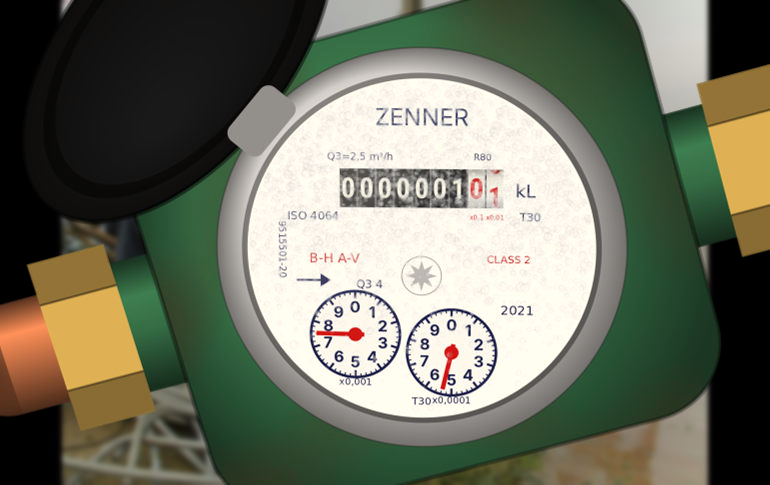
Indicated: 1.0075,kL
